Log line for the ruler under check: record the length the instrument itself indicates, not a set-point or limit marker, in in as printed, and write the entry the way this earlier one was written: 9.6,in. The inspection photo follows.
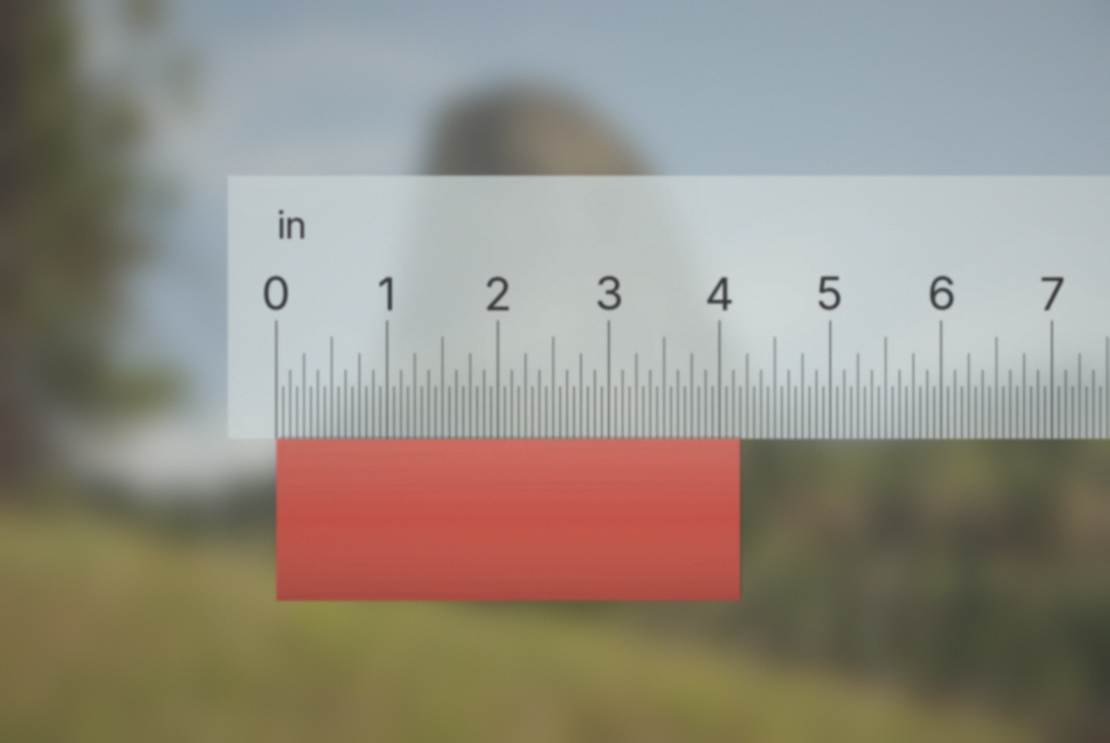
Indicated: 4.1875,in
